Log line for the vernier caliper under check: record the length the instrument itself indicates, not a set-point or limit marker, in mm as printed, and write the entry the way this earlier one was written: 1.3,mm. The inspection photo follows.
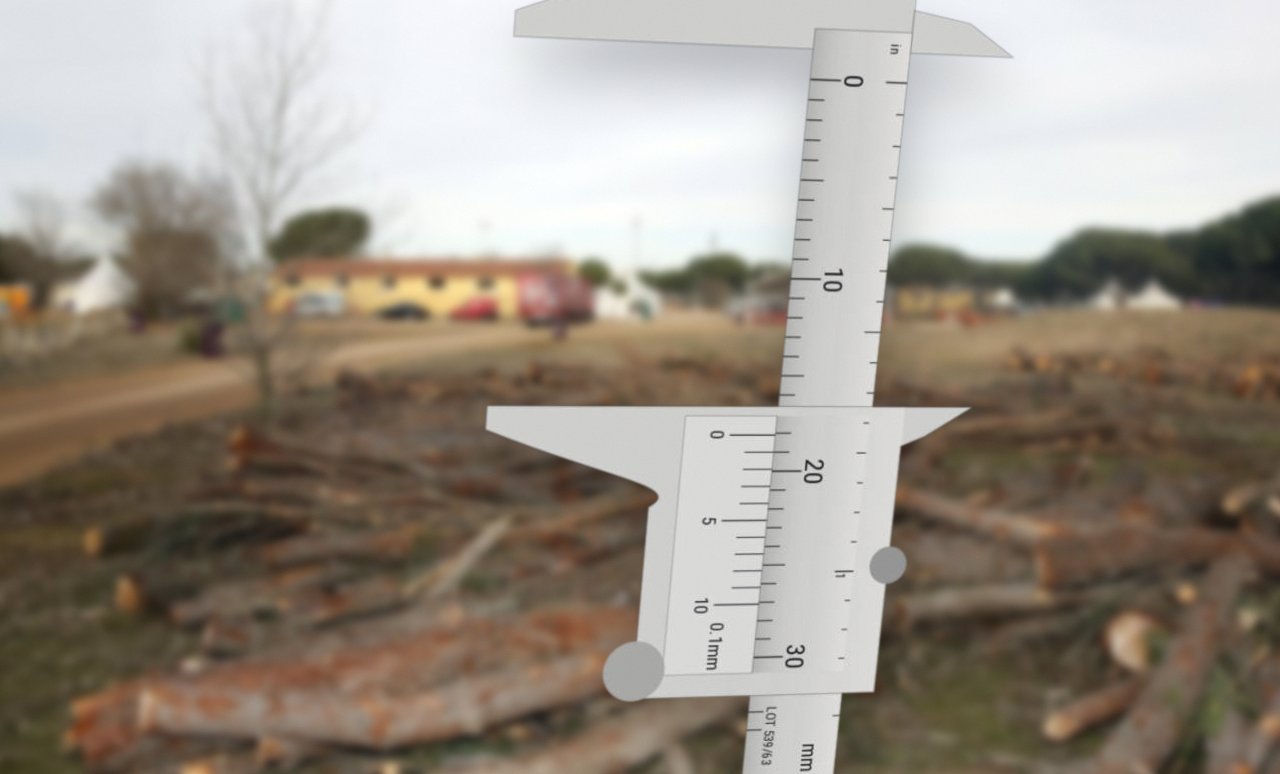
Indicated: 18.1,mm
